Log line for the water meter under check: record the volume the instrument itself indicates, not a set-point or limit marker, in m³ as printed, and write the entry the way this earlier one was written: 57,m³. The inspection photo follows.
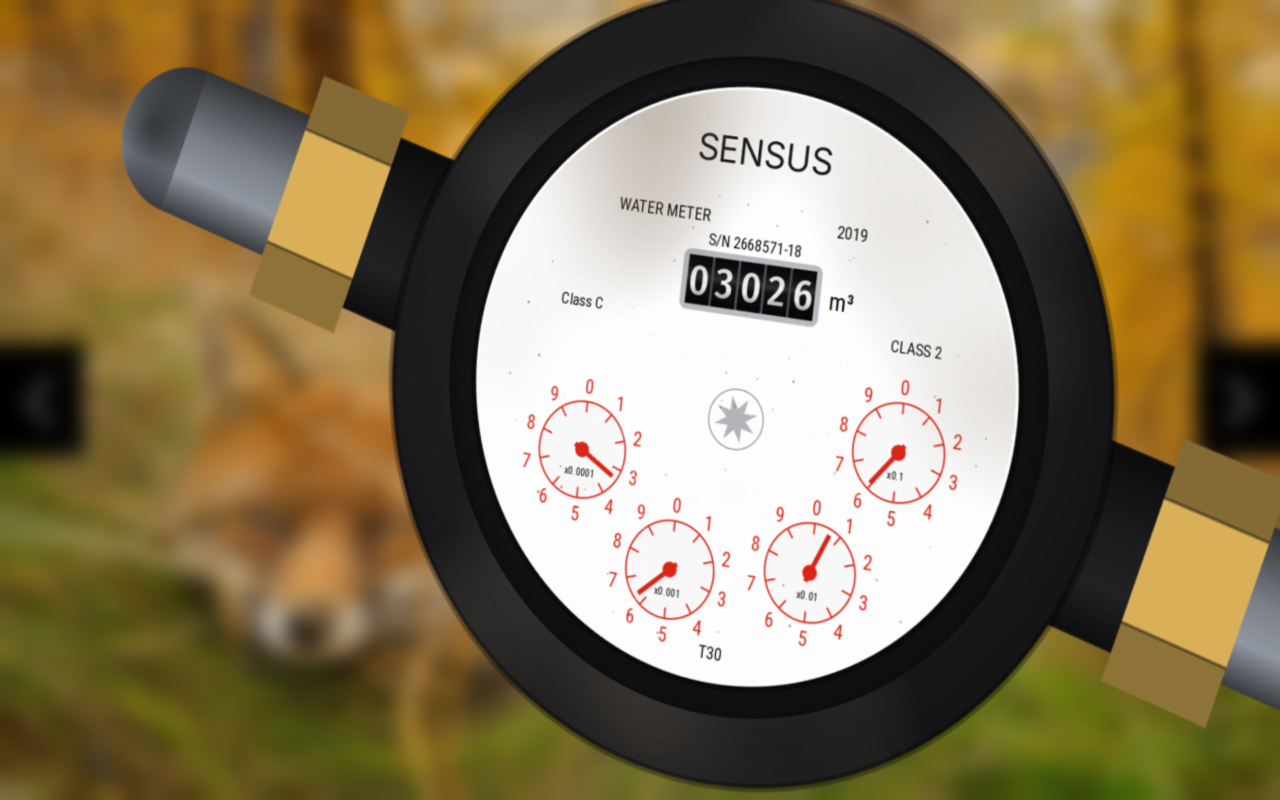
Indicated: 3026.6063,m³
